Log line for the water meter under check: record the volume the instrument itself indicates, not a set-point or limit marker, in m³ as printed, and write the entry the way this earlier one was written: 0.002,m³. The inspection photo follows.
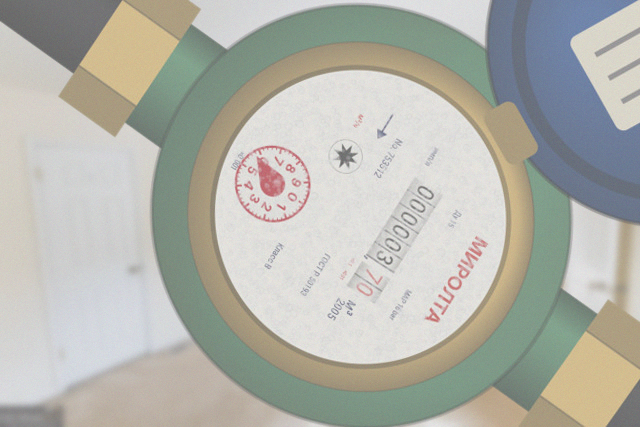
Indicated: 3.705,m³
